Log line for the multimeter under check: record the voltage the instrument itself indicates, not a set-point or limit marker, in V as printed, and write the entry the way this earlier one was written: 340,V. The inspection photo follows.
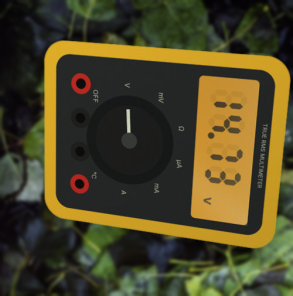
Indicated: 14.73,V
